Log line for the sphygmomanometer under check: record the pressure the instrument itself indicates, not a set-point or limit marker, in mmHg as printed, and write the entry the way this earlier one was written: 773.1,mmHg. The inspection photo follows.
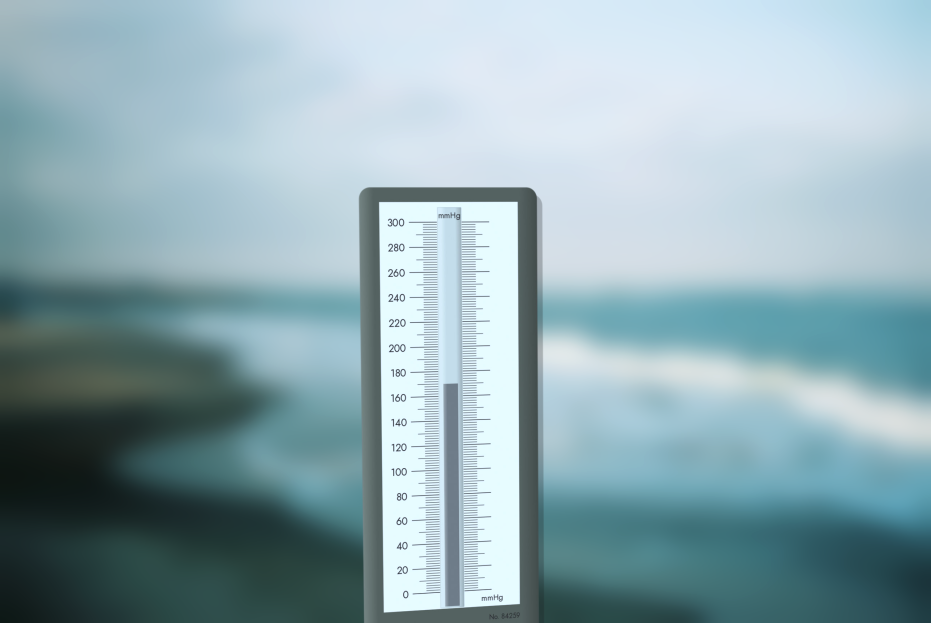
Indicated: 170,mmHg
